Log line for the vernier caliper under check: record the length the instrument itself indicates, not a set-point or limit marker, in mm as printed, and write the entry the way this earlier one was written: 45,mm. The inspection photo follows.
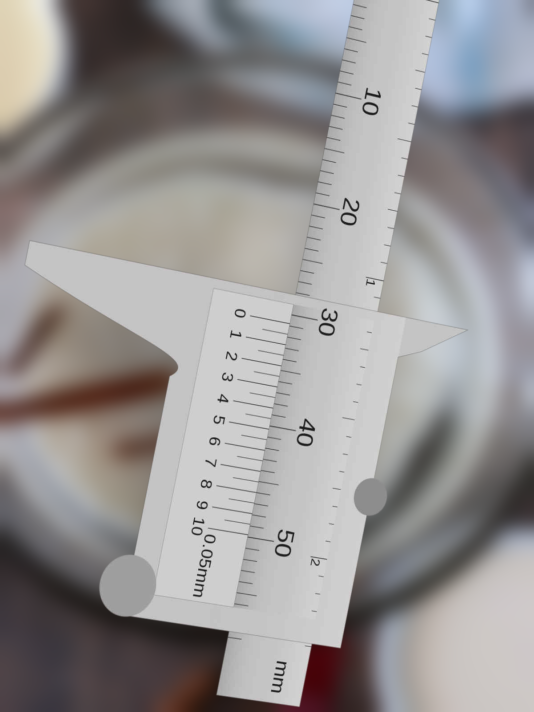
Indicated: 30.8,mm
